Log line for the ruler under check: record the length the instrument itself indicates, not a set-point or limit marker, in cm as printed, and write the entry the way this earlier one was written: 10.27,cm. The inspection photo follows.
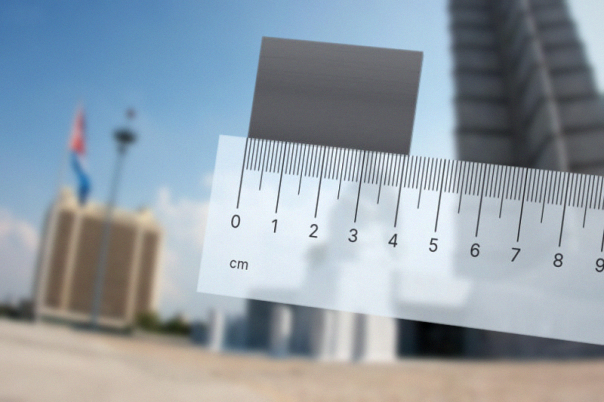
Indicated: 4.1,cm
